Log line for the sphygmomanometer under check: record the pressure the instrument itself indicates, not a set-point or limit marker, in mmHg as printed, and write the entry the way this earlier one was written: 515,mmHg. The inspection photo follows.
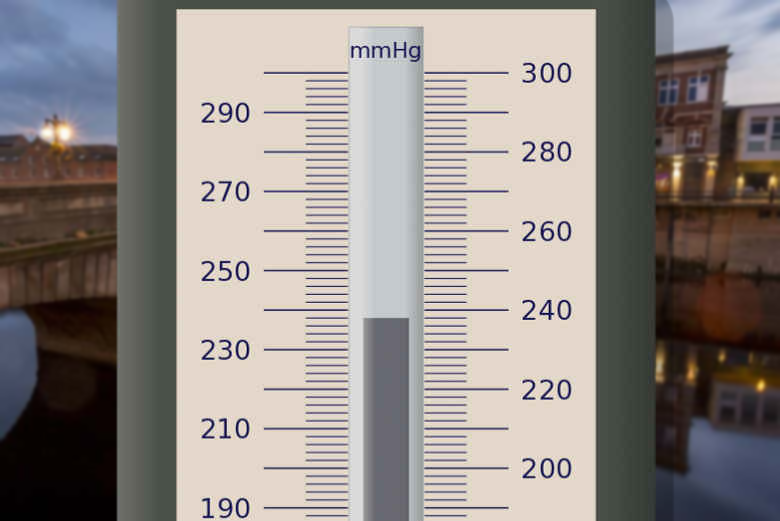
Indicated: 238,mmHg
